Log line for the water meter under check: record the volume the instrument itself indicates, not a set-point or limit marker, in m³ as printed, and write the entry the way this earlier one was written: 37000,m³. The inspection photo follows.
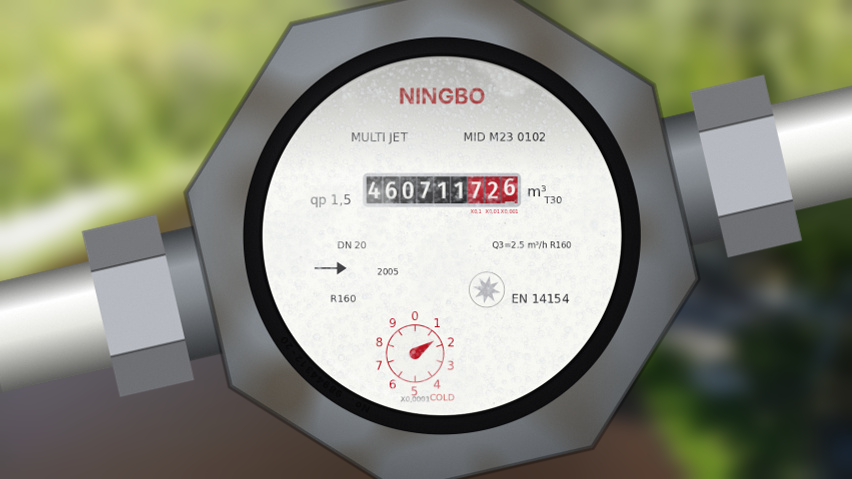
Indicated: 460711.7261,m³
